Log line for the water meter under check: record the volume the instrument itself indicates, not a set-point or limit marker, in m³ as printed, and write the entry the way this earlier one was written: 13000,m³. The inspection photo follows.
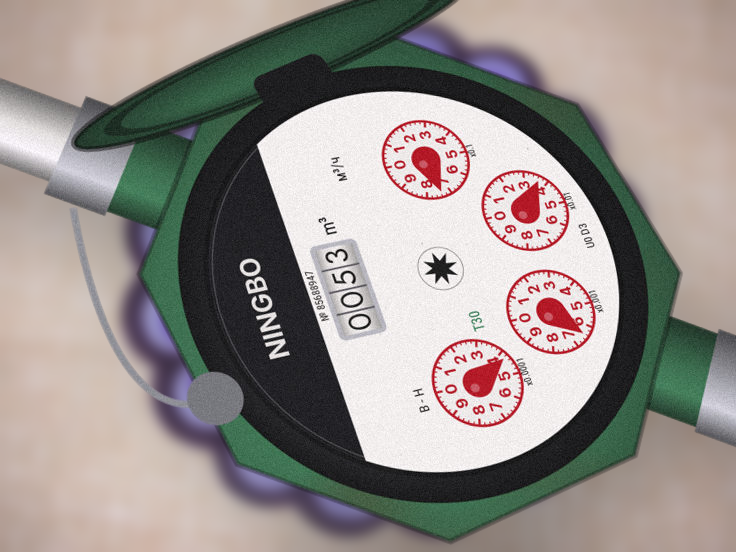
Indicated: 53.7364,m³
